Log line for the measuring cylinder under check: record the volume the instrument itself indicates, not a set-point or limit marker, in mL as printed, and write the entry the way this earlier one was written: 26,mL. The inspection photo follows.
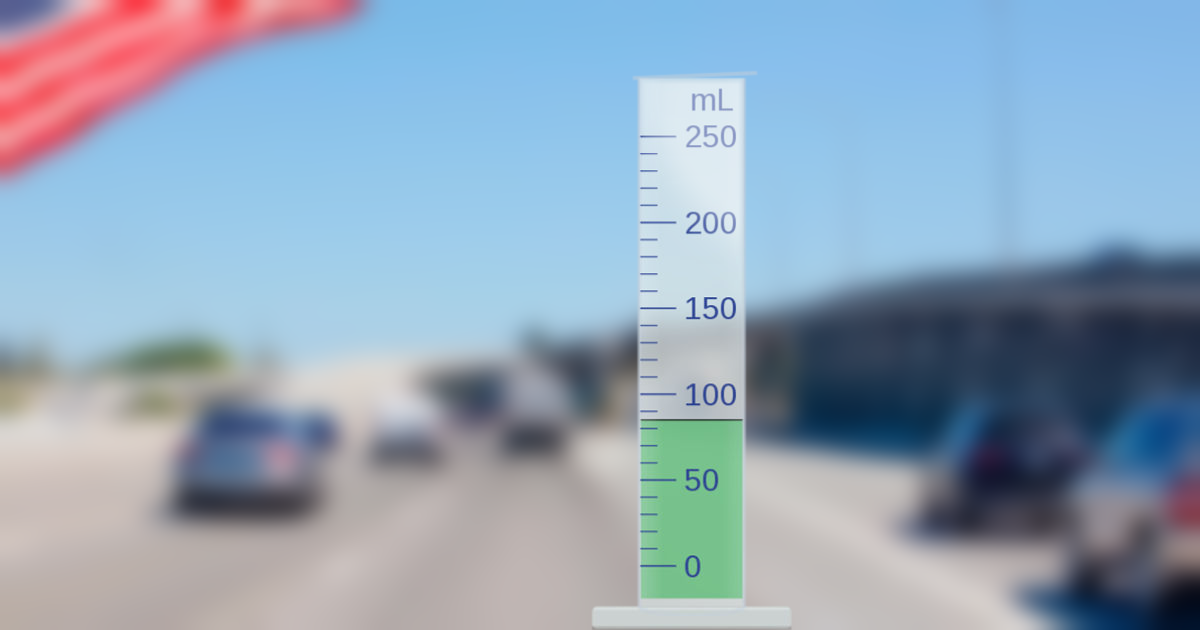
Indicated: 85,mL
